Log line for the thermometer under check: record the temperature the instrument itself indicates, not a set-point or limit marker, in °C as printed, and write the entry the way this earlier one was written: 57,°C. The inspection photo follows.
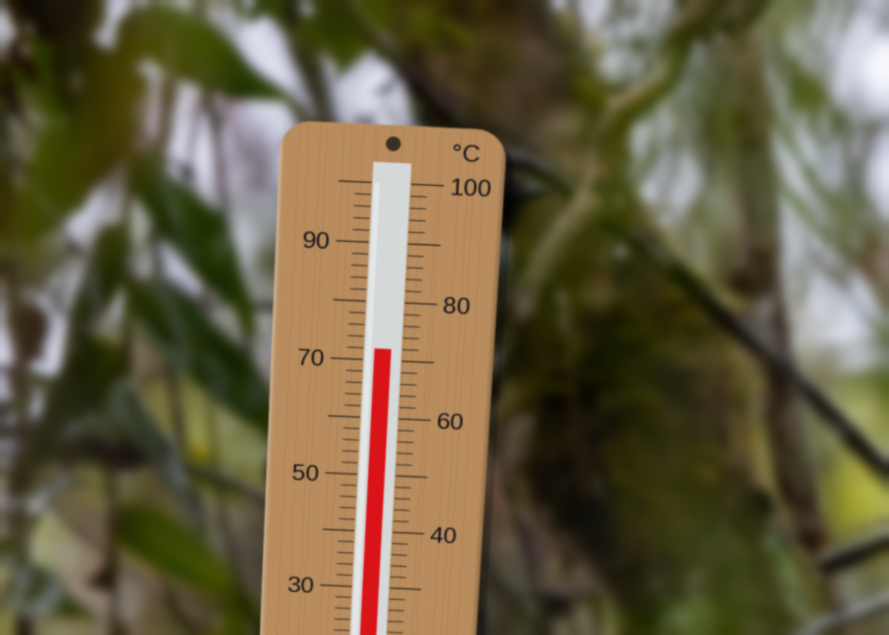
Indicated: 72,°C
